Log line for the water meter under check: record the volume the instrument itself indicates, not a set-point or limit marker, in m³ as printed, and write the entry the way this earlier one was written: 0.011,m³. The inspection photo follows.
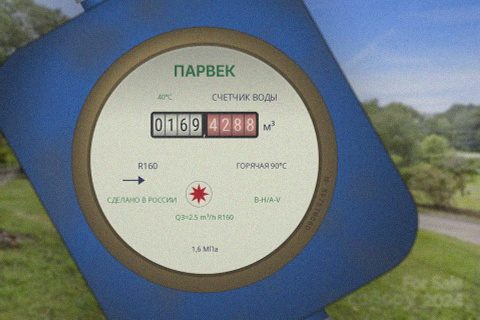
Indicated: 169.4288,m³
